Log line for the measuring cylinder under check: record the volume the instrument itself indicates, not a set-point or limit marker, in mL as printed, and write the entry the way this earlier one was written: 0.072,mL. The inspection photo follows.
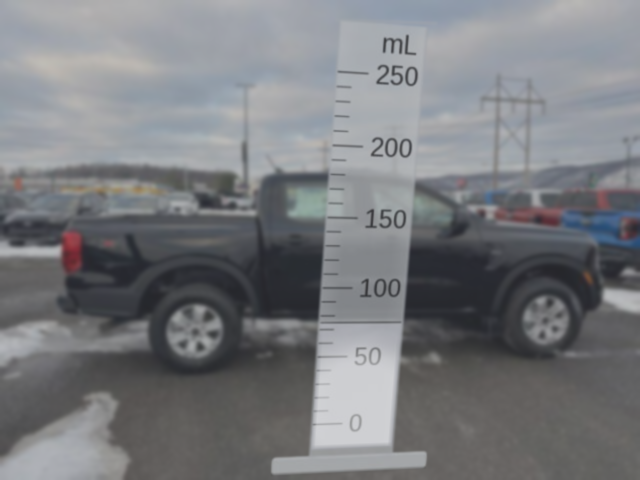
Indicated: 75,mL
